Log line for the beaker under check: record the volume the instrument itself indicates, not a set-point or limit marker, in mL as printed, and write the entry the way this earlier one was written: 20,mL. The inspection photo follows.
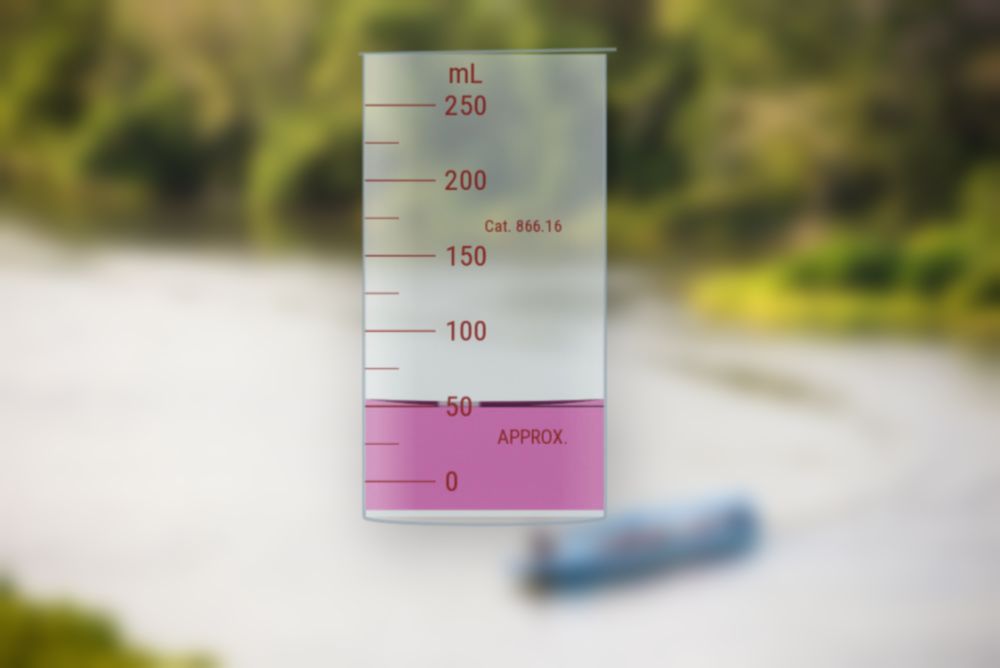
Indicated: 50,mL
